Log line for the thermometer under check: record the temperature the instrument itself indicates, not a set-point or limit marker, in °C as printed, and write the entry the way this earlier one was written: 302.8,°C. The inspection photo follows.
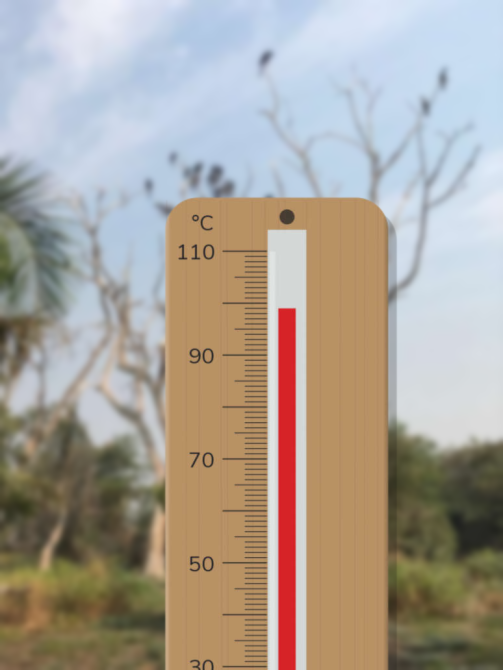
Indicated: 99,°C
